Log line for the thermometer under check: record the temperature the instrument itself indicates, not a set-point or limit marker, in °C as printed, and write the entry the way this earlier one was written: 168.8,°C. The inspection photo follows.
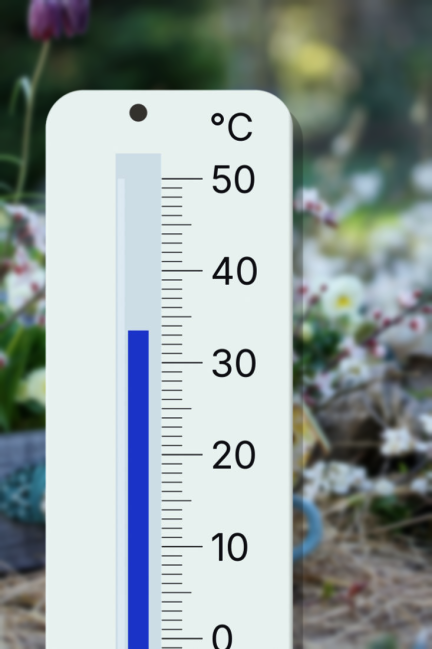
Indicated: 33.5,°C
